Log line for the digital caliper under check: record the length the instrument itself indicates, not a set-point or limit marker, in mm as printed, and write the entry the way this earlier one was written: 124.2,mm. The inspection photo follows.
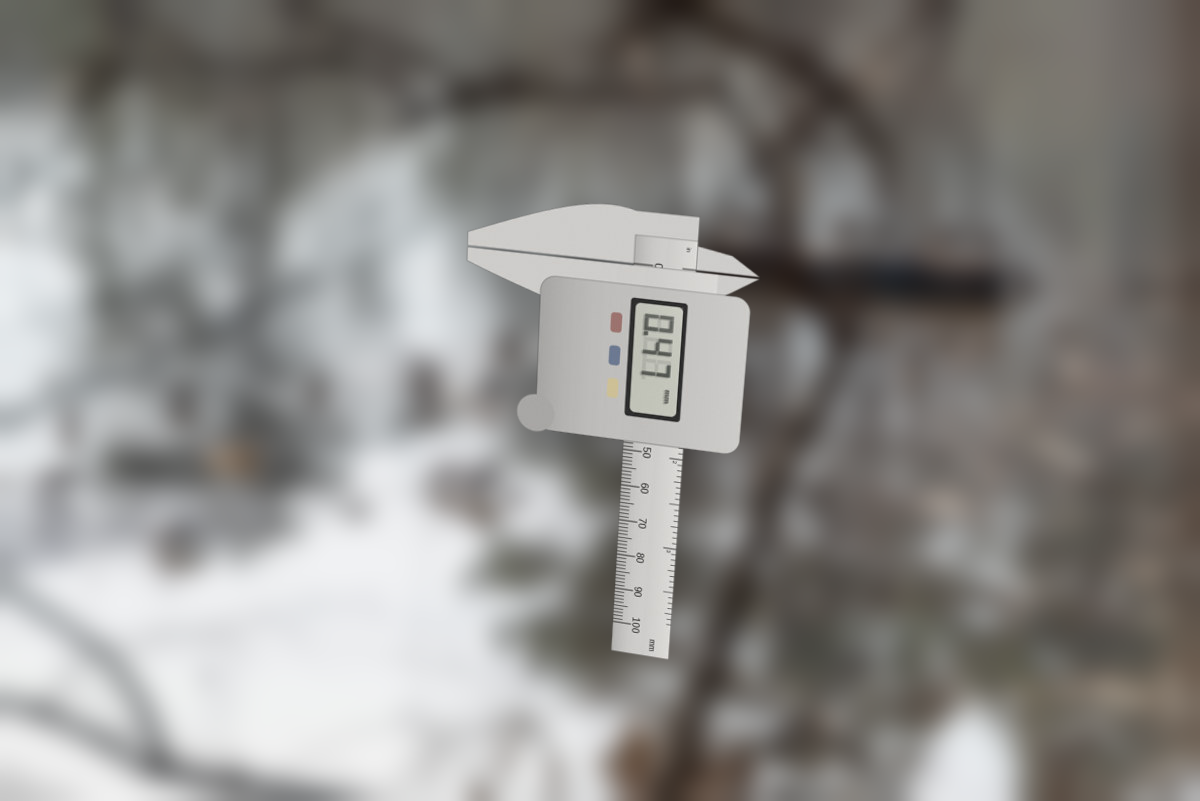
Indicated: 0.47,mm
